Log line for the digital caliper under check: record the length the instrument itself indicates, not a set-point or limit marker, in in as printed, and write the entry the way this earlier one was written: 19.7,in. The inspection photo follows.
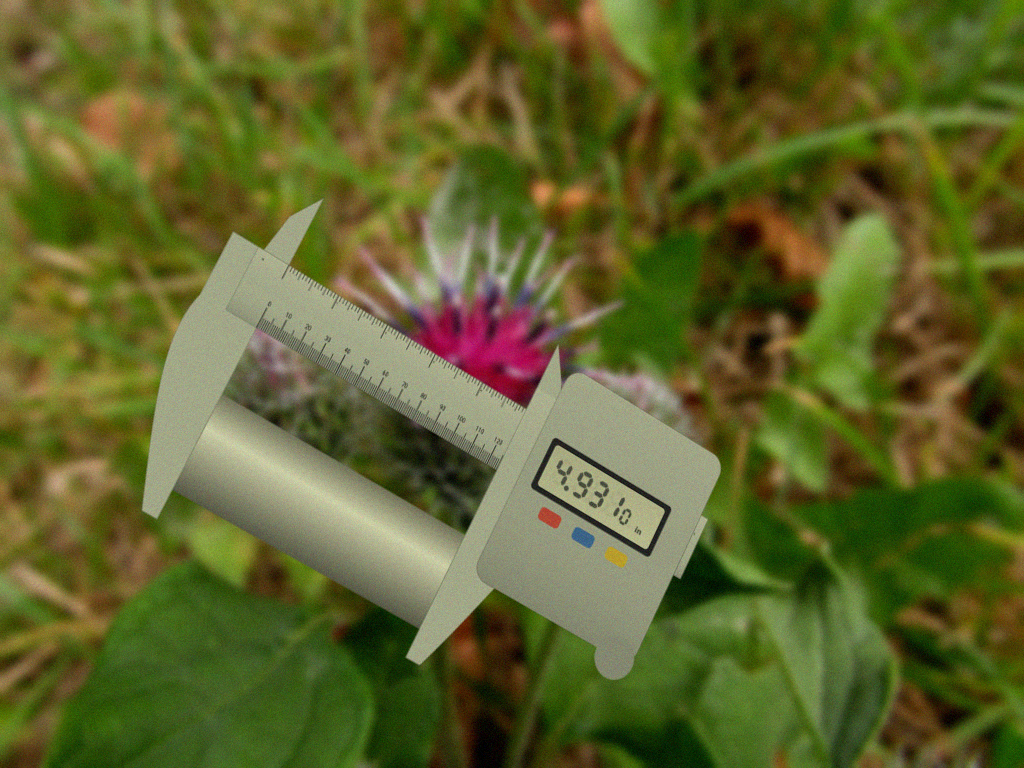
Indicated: 4.9310,in
